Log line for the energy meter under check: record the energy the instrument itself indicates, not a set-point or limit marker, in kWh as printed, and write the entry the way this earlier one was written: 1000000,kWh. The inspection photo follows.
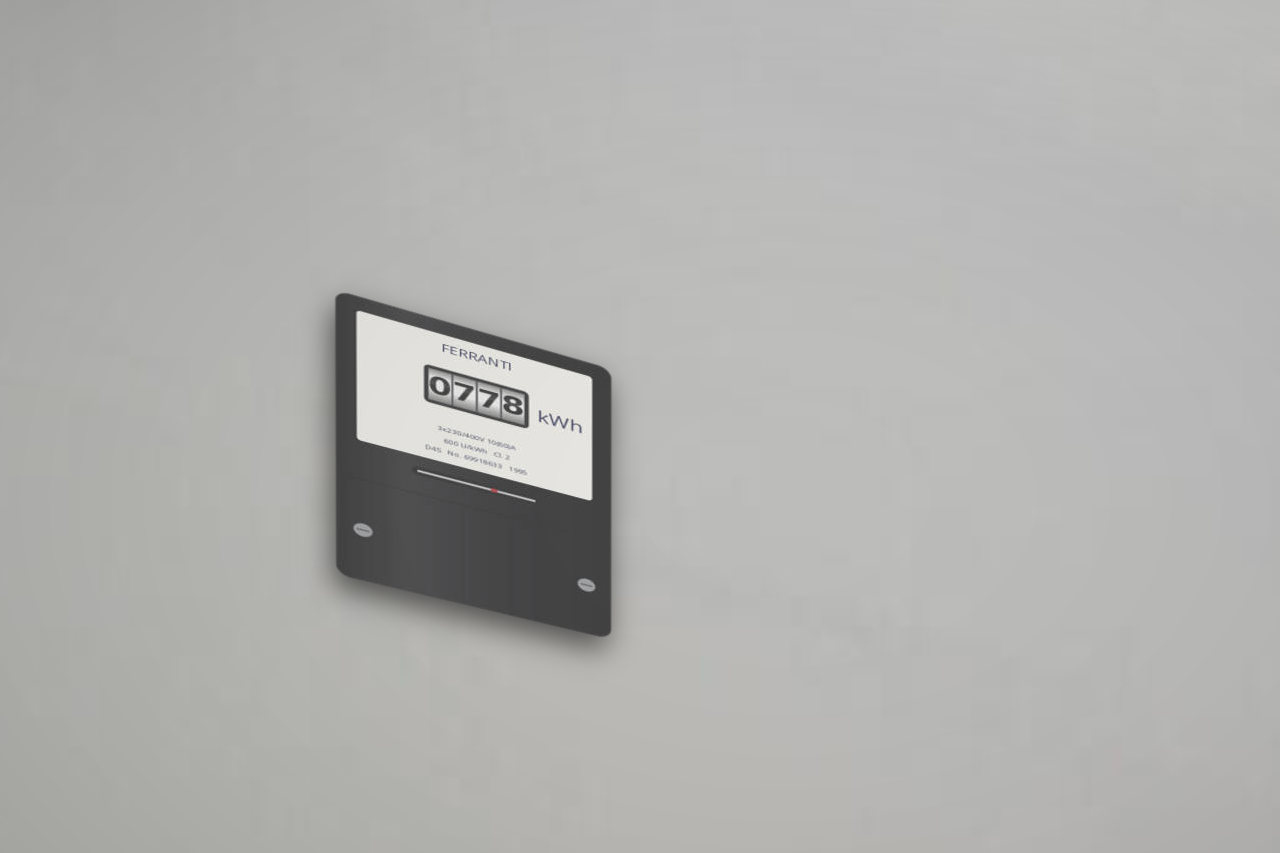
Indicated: 778,kWh
